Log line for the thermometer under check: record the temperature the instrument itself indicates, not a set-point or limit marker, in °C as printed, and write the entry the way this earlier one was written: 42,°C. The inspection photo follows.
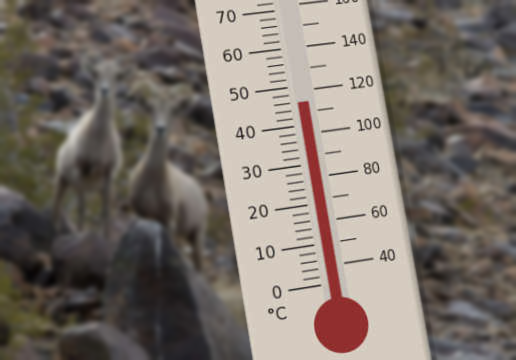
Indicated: 46,°C
